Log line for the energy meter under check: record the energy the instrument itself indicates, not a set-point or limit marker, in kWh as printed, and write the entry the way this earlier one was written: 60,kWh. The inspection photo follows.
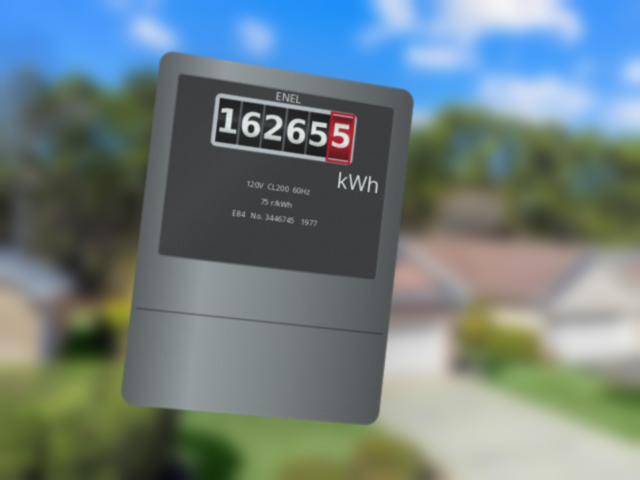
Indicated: 16265.5,kWh
